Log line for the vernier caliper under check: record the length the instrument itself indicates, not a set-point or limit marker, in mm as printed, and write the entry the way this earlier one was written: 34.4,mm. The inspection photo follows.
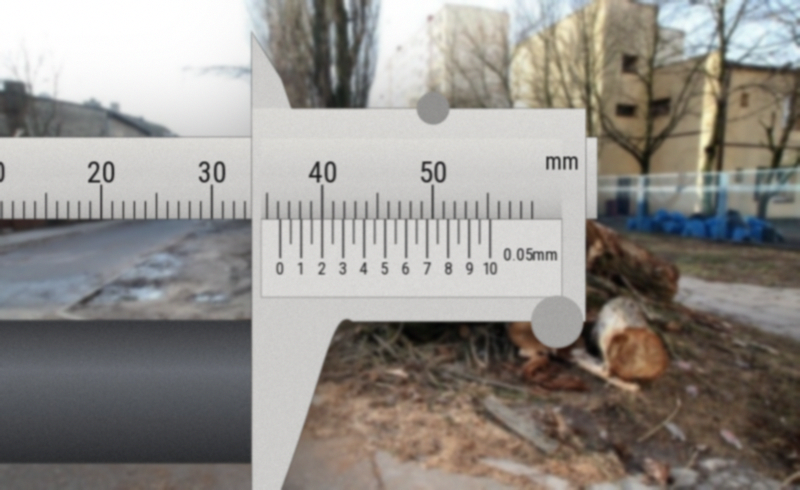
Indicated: 36.2,mm
